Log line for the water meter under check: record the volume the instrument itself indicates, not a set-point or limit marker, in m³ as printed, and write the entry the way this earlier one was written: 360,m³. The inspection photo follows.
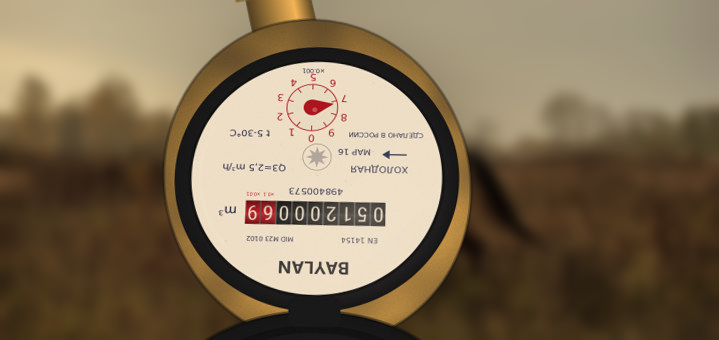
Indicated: 512000.697,m³
